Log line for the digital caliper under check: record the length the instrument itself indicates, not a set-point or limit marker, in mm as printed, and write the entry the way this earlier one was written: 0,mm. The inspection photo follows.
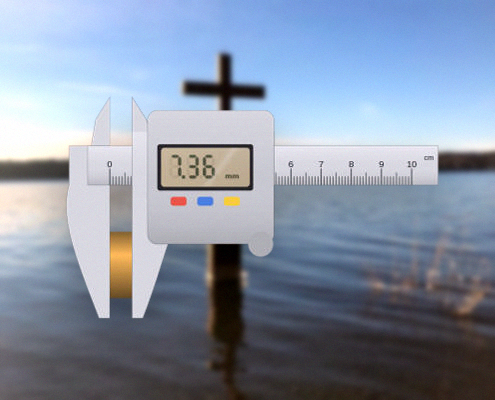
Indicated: 7.36,mm
